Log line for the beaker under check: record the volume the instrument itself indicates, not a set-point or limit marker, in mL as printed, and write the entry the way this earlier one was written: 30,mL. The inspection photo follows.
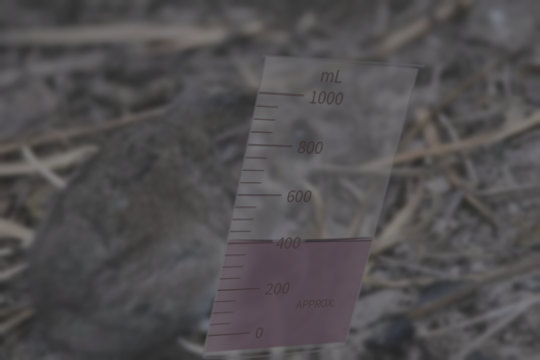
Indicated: 400,mL
